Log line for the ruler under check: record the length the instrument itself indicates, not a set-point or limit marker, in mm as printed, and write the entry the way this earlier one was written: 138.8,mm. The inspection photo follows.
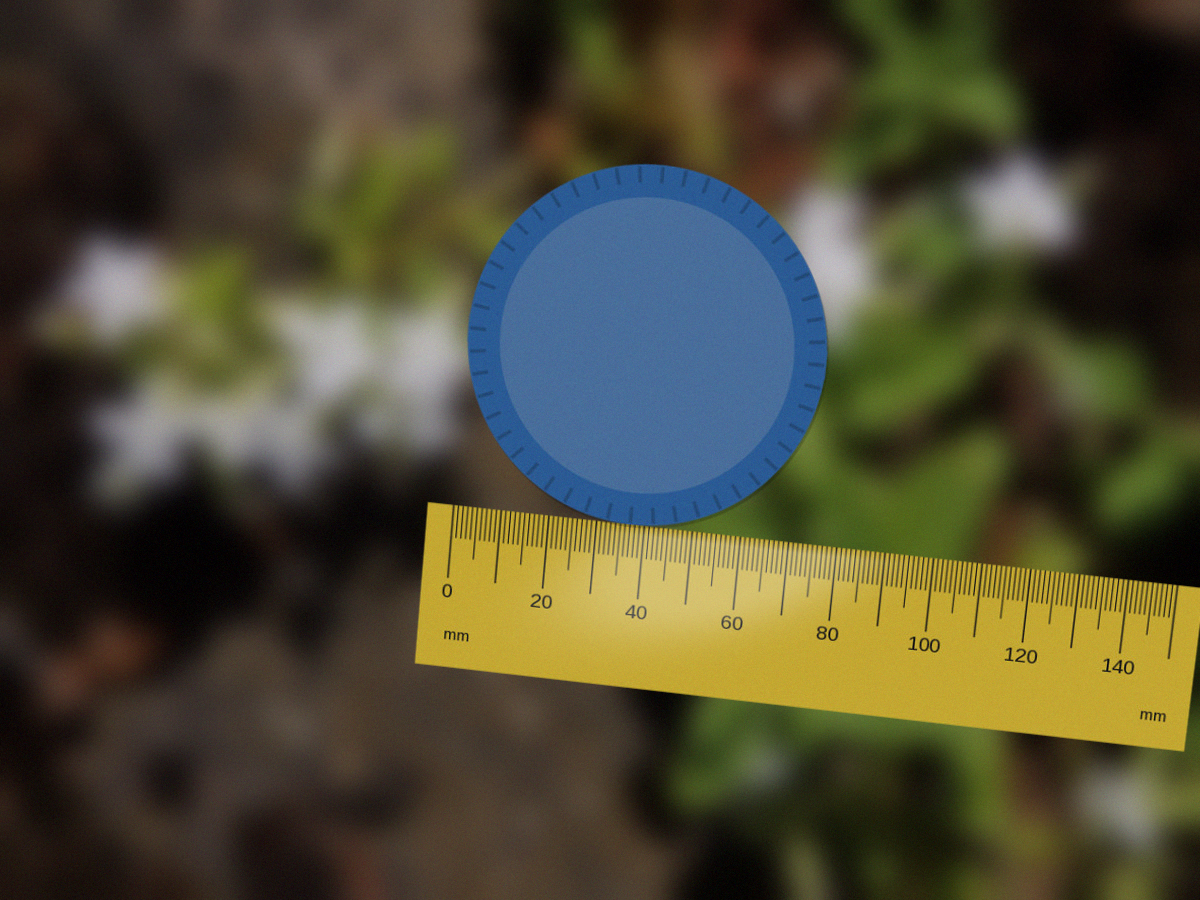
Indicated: 74,mm
